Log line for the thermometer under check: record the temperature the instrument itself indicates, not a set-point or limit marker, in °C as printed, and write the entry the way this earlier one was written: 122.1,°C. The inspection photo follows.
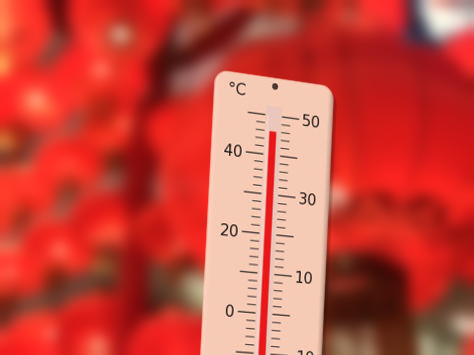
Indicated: 46,°C
